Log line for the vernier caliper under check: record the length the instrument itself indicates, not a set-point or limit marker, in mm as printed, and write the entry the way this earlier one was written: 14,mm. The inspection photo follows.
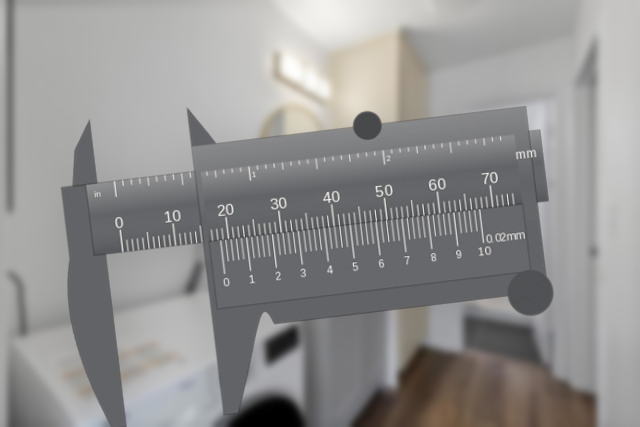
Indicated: 18.5,mm
